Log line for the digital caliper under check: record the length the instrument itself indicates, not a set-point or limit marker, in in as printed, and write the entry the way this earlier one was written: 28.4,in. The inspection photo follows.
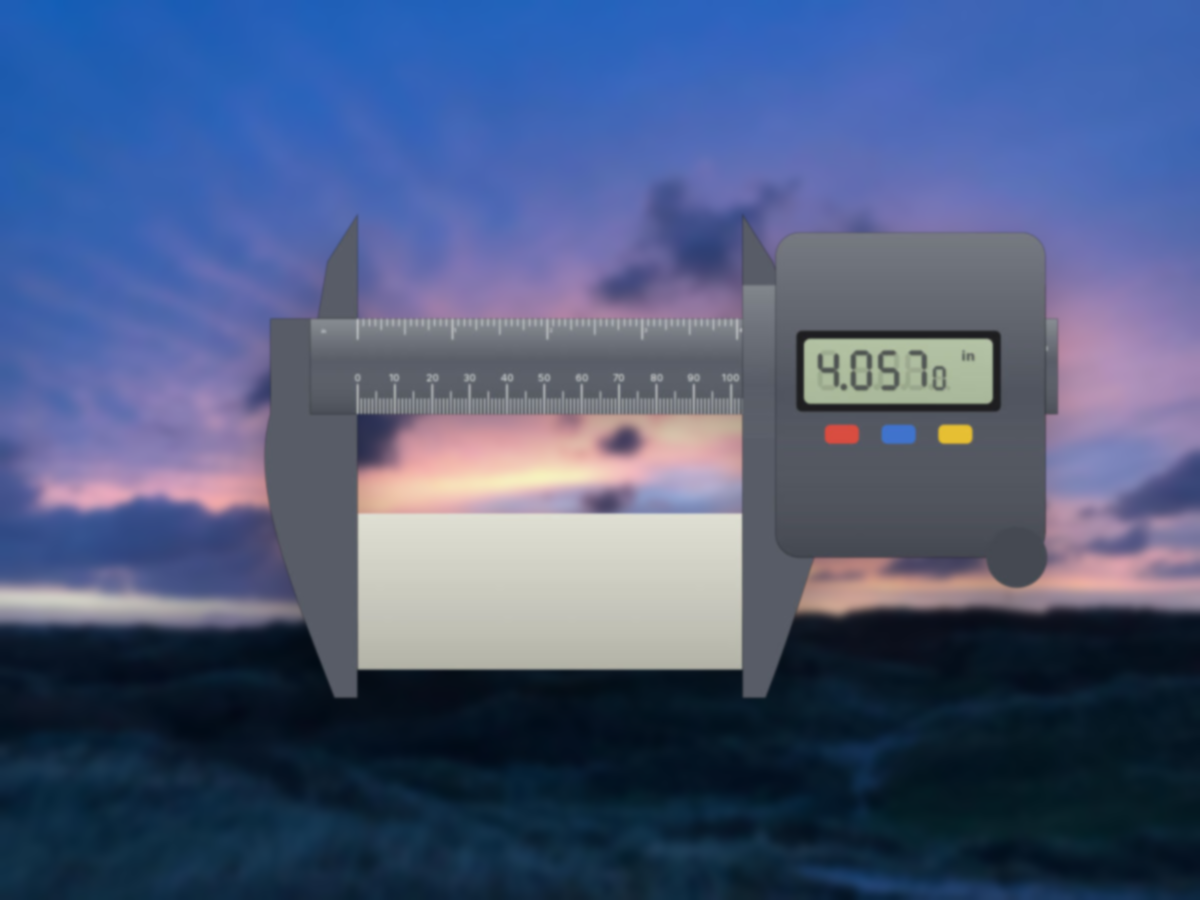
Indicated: 4.0570,in
